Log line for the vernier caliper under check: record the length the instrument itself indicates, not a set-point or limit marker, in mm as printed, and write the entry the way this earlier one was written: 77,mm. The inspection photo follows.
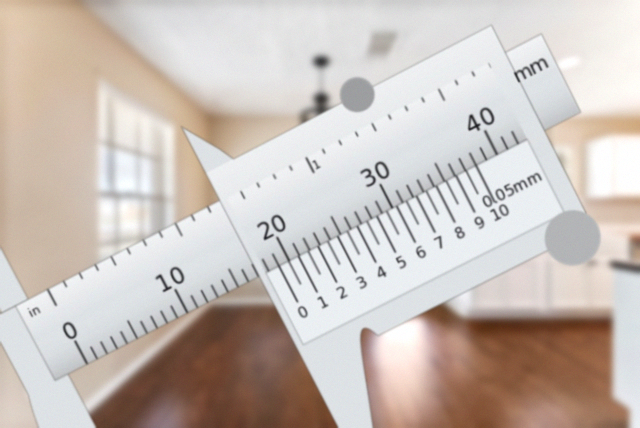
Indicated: 19.0,mm
